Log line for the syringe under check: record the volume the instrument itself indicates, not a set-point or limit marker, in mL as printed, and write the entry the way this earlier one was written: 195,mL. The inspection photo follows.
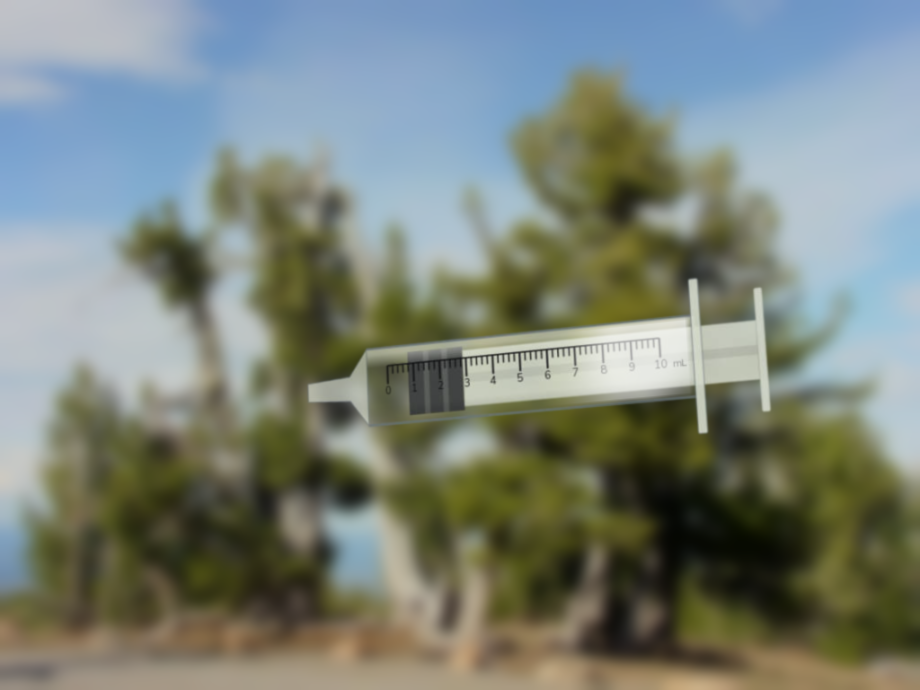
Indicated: 0.8,mL
